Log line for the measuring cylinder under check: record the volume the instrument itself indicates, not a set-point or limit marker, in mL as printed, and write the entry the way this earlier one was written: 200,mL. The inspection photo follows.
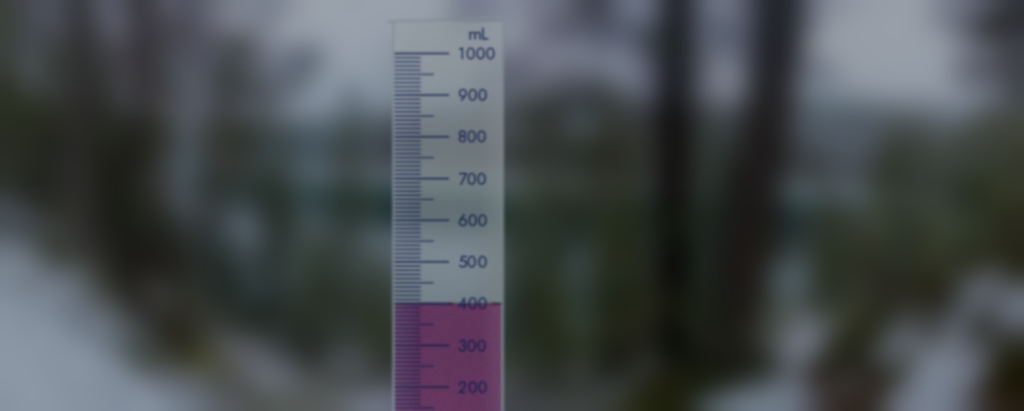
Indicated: 400,mL
